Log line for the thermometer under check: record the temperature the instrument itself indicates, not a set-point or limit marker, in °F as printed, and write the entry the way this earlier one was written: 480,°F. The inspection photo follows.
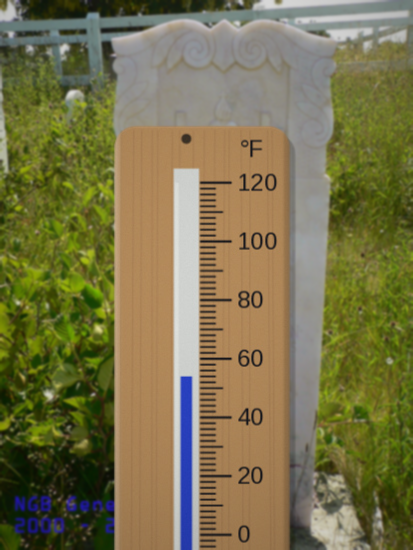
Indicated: 54,°F
